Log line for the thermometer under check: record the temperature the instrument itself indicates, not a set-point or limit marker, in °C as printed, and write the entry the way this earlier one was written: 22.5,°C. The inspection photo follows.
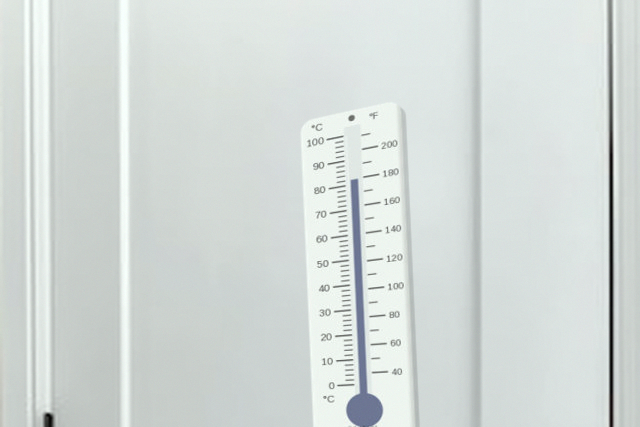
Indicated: 82,°C
